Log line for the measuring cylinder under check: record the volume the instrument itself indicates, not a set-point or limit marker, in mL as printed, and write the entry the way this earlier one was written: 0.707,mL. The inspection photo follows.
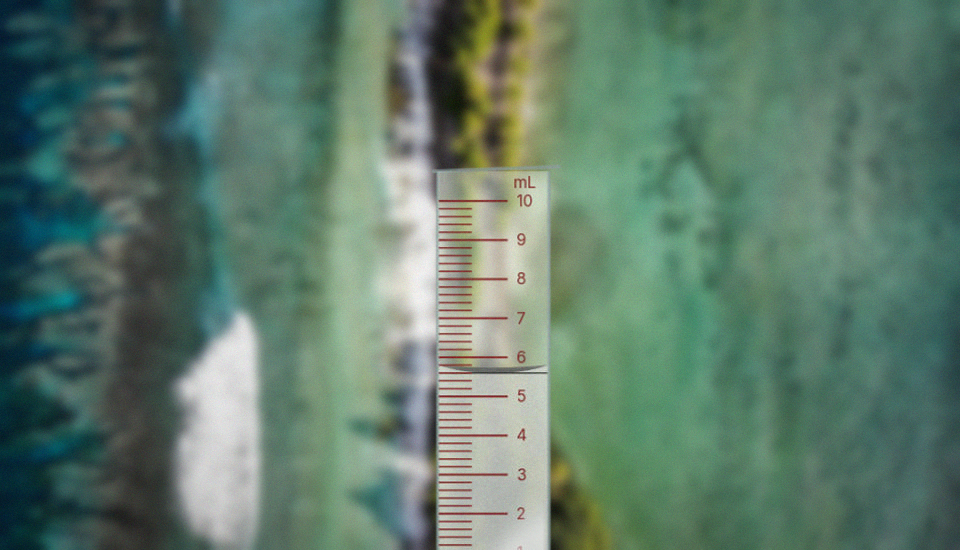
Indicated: 5.6,mL
